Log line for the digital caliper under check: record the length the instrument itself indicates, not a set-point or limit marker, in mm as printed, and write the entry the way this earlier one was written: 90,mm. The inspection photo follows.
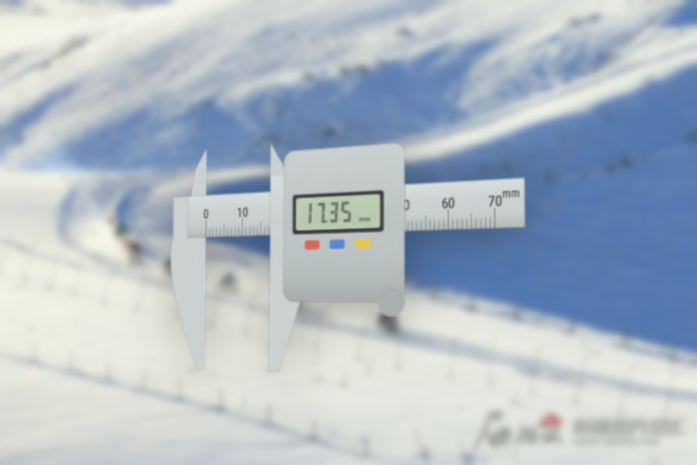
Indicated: 17.35,mm
